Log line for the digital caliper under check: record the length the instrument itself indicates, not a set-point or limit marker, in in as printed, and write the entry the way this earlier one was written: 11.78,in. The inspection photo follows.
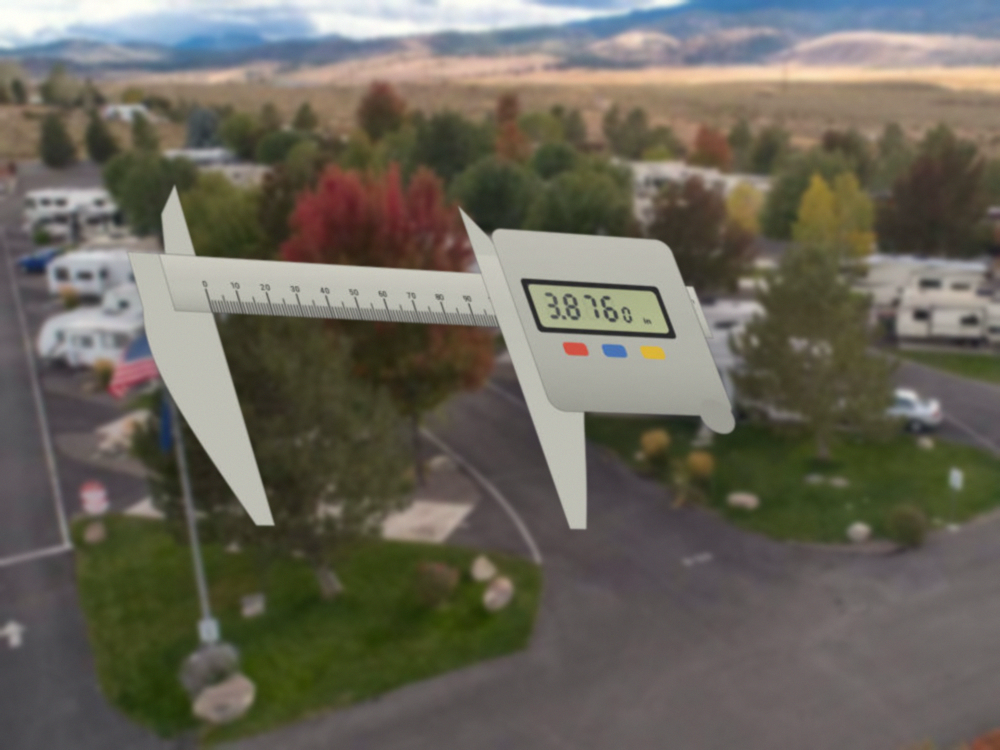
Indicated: 3.8760,in
